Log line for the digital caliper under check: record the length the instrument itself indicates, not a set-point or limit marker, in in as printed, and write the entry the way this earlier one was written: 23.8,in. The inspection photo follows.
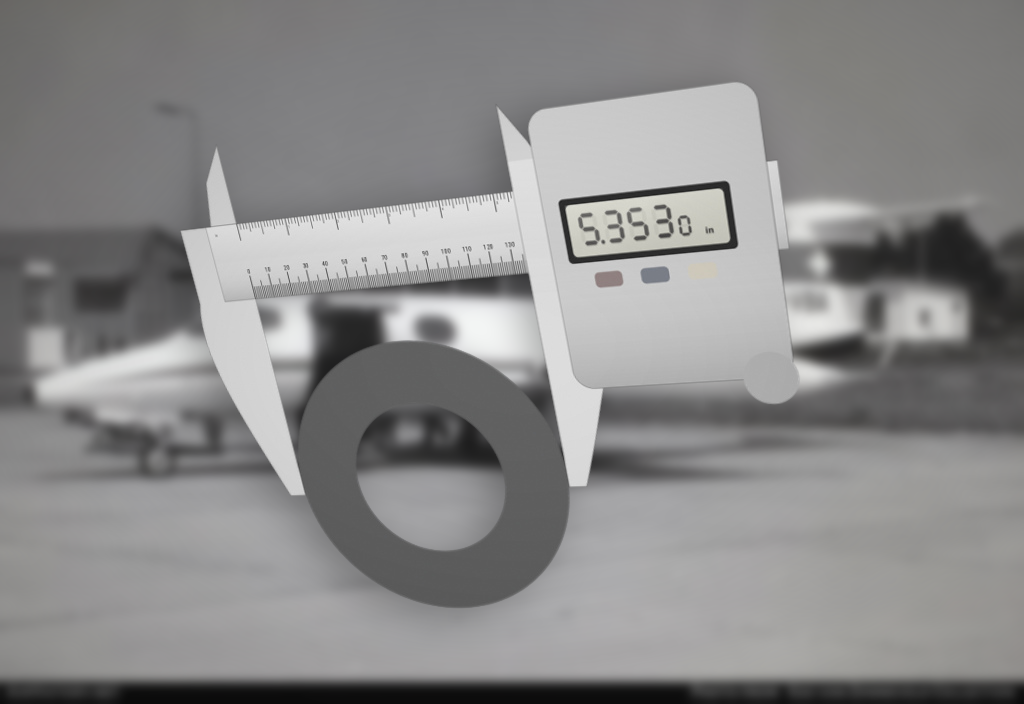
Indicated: 5.3530,in
